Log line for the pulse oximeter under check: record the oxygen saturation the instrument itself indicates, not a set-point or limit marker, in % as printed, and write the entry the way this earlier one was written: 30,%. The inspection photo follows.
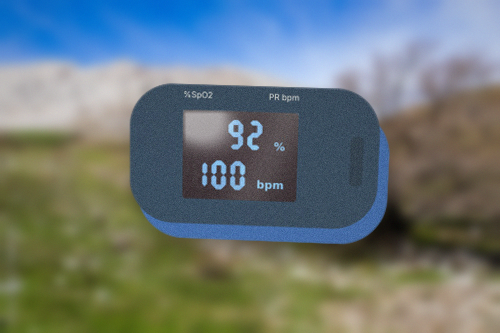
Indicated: 92,%
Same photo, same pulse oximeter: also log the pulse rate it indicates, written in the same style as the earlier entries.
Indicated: 100,bpm
